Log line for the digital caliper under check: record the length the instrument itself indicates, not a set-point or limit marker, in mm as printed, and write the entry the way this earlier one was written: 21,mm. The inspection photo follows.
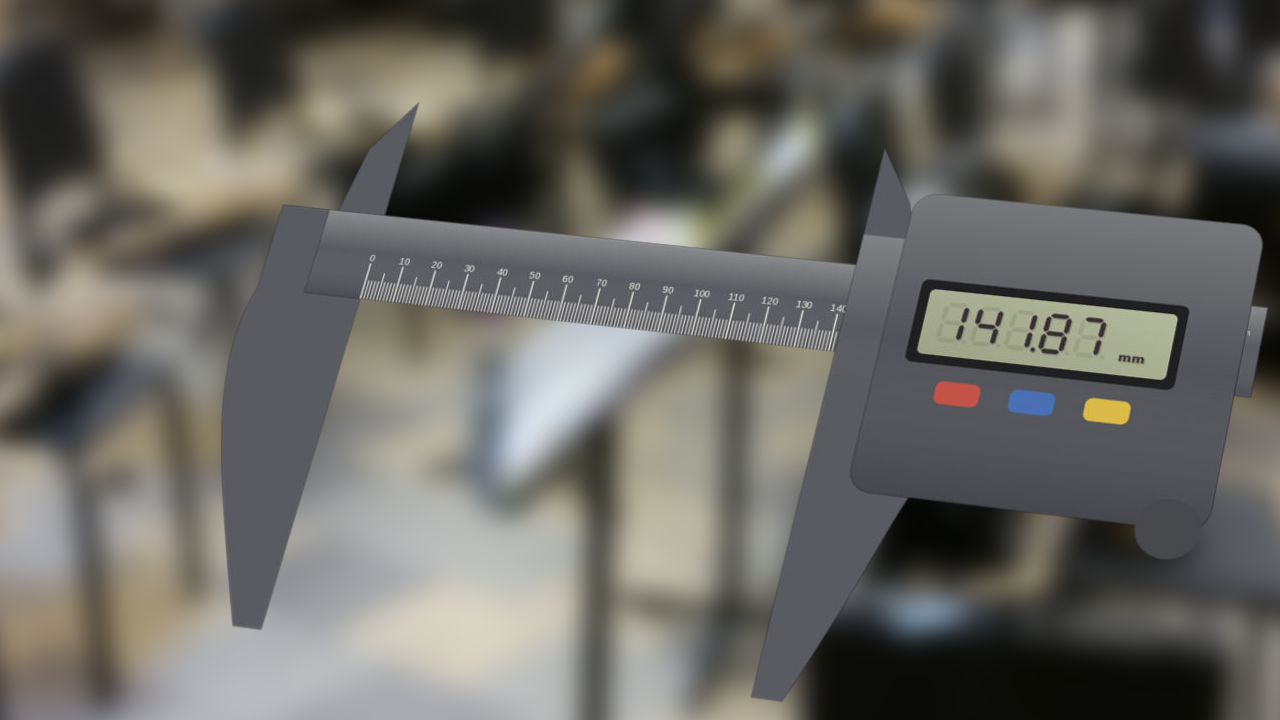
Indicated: 141.87,mm
